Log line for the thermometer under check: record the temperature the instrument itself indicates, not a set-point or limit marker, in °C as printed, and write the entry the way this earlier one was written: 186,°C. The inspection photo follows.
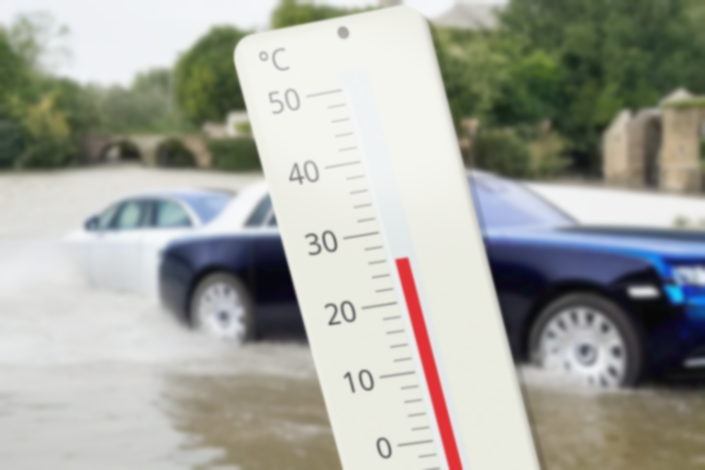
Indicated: 26,°C
